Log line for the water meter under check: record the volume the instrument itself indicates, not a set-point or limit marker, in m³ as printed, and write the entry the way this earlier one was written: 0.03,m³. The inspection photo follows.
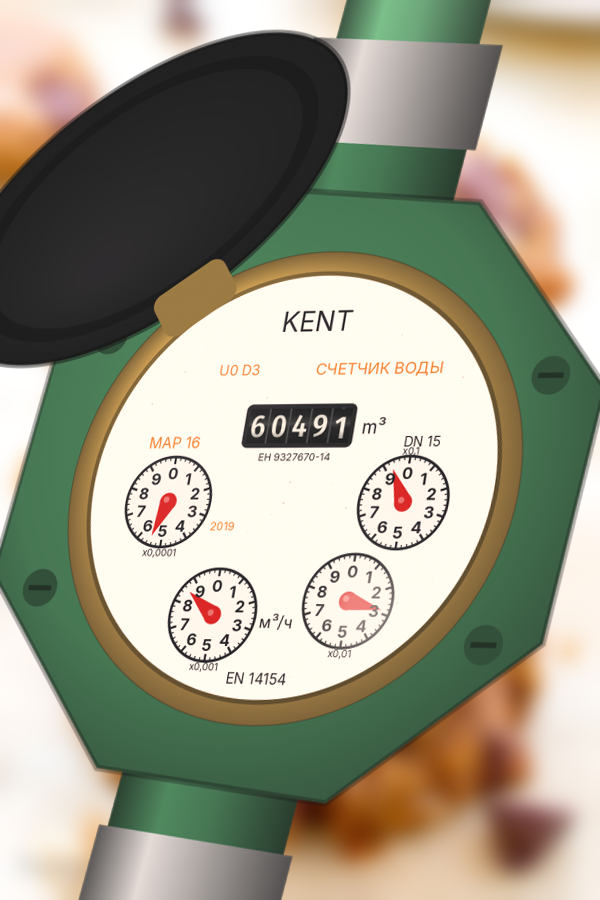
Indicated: 60490.9285,m³
